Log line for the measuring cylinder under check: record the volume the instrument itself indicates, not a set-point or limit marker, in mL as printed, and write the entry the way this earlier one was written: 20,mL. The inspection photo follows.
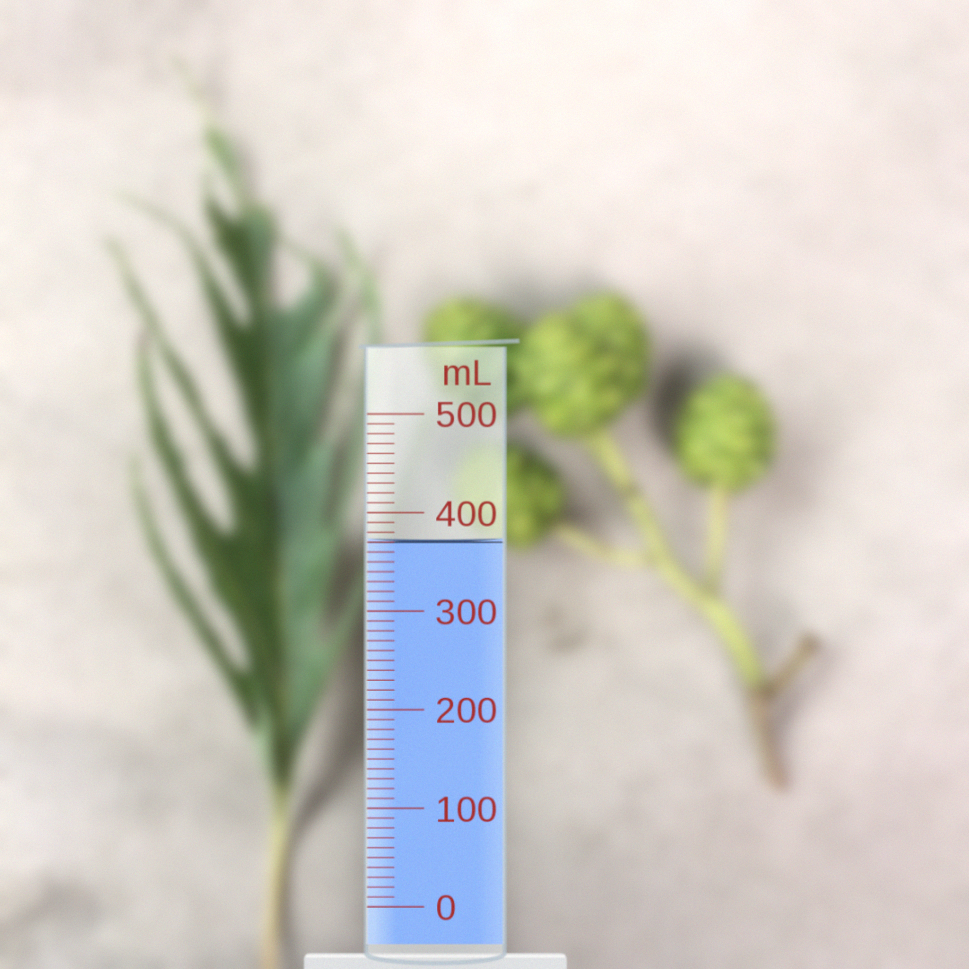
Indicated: 370,mL
